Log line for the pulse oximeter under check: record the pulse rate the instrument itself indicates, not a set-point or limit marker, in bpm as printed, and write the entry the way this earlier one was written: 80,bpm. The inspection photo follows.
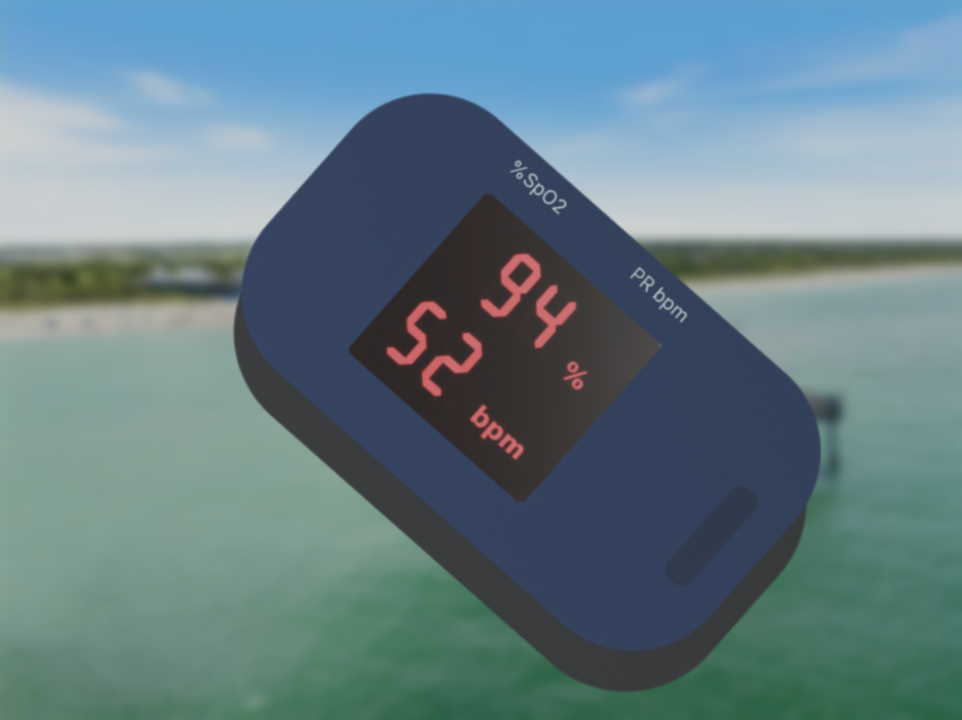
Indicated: 52,bpm
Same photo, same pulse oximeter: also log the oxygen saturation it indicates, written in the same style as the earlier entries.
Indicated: 94,%
